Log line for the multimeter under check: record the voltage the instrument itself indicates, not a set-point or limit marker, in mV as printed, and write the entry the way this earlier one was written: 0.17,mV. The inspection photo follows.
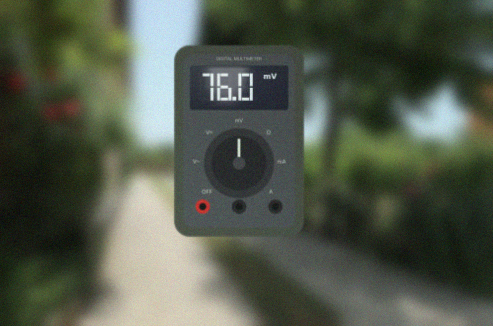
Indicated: 76.0,mV
